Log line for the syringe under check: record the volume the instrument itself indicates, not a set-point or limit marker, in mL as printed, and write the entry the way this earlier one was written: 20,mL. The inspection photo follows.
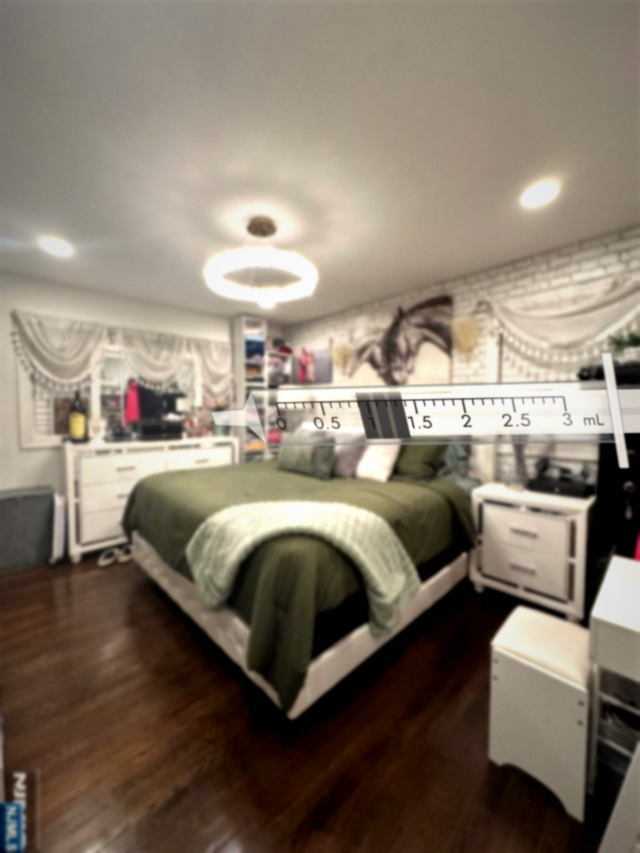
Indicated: 0.9,mL
